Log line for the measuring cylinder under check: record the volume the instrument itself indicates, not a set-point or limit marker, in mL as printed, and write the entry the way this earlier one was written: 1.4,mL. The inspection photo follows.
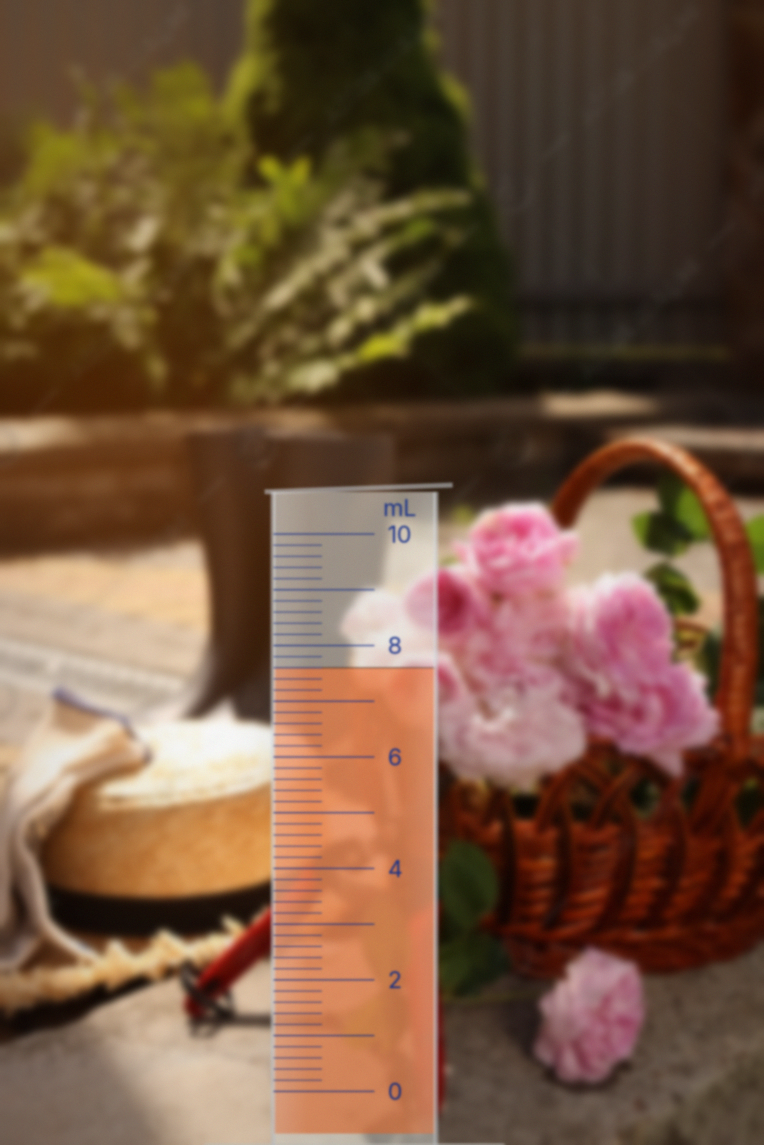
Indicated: 7.6,mL
